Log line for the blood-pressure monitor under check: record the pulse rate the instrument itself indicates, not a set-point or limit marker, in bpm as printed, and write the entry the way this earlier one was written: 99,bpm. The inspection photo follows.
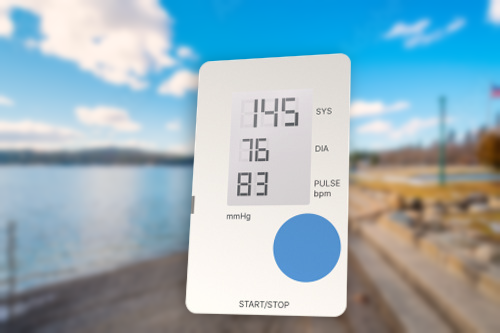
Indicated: 83,bpm
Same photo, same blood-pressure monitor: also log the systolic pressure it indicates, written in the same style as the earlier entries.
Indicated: 145,mmHg
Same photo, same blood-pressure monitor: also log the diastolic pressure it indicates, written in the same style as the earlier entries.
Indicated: 76,mmHg
